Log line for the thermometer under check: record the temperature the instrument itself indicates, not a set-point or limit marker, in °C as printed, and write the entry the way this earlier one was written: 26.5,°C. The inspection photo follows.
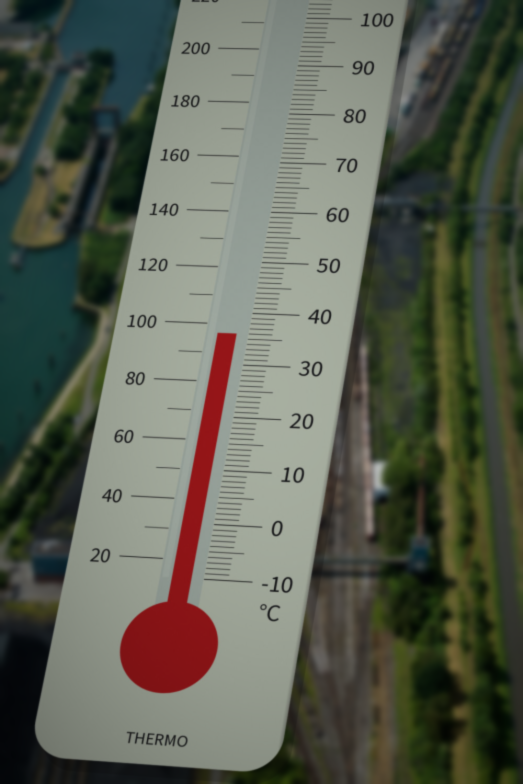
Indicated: 36,°C
